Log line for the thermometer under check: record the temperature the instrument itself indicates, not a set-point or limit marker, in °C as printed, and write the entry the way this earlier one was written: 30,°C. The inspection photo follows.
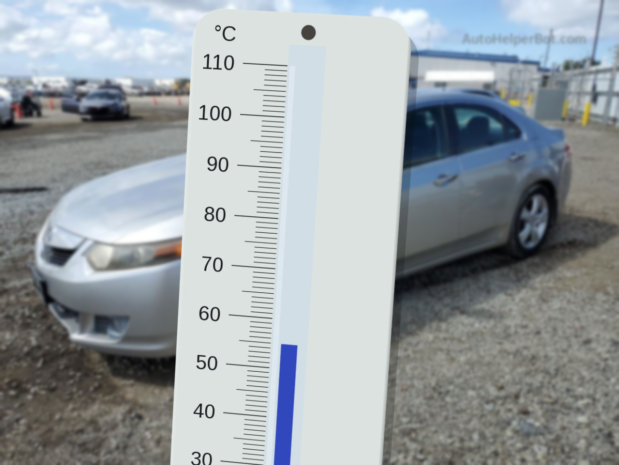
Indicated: 55,°C
